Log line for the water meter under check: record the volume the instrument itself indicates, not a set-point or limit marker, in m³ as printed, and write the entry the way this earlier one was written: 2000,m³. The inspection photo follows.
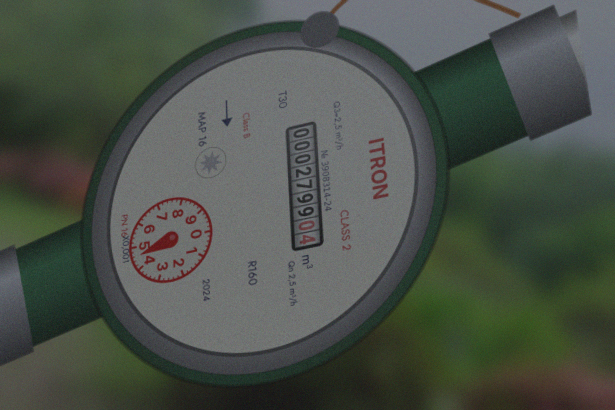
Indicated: 2799.044,m³
